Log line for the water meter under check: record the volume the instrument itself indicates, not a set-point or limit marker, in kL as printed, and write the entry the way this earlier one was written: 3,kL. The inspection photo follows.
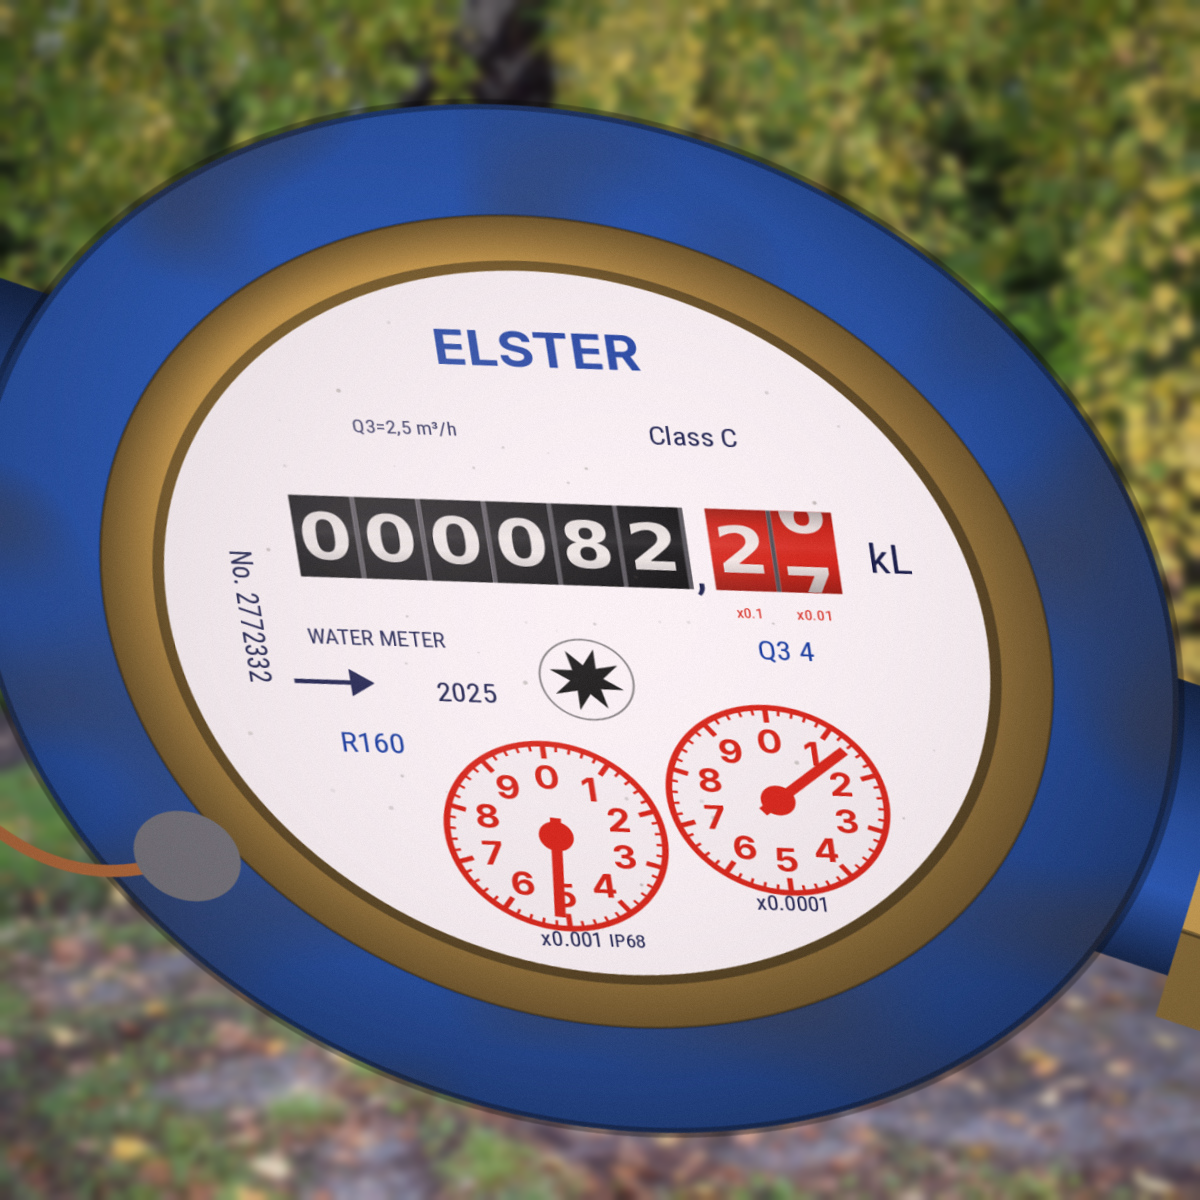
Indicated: 82.2651,kL
